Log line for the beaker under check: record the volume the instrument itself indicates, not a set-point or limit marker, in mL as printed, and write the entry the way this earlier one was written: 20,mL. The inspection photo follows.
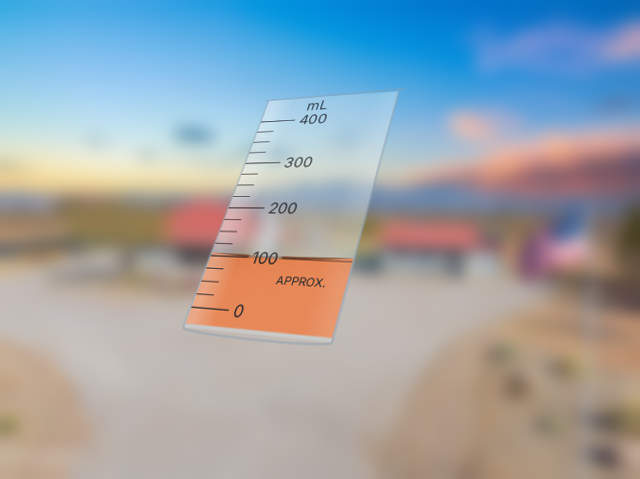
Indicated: 100,mL
